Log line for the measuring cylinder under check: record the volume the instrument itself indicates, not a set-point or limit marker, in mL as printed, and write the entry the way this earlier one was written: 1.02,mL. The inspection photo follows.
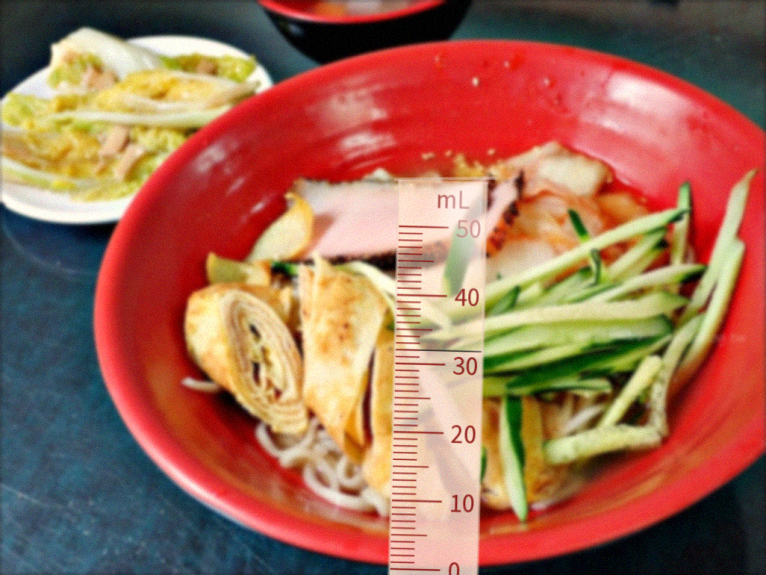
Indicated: 32,mL
